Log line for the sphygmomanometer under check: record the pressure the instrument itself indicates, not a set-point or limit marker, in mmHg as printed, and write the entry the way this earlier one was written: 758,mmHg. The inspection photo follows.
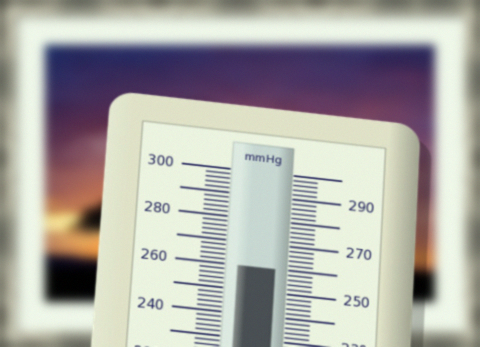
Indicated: 260,mmHg
